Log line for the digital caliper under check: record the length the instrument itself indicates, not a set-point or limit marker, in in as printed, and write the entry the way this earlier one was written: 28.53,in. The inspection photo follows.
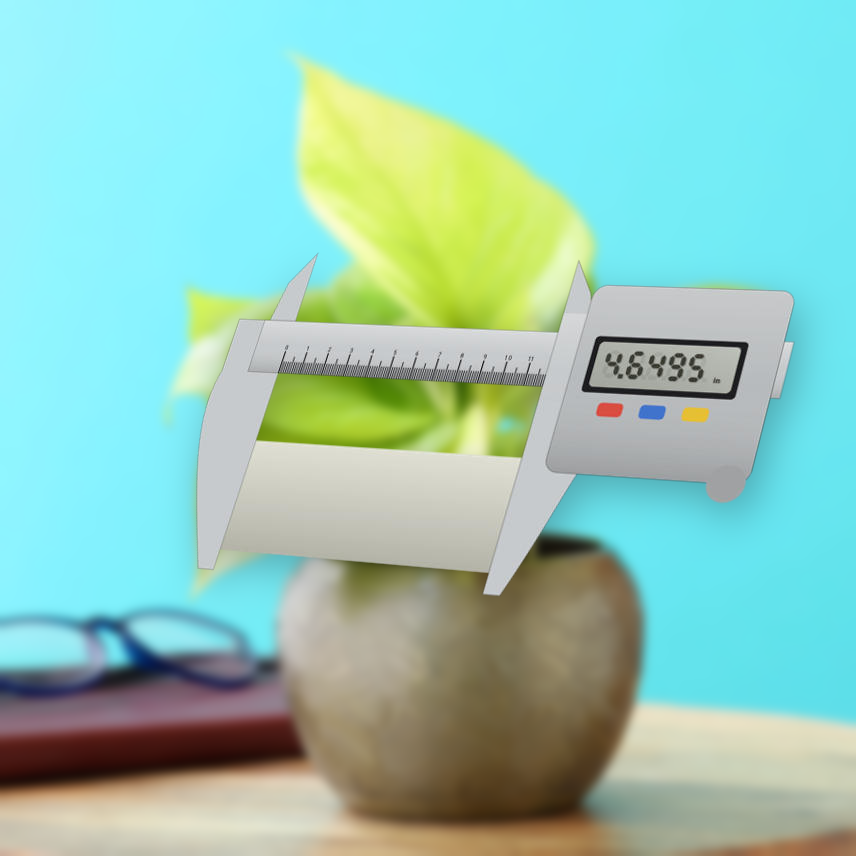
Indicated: 4.6495,in
